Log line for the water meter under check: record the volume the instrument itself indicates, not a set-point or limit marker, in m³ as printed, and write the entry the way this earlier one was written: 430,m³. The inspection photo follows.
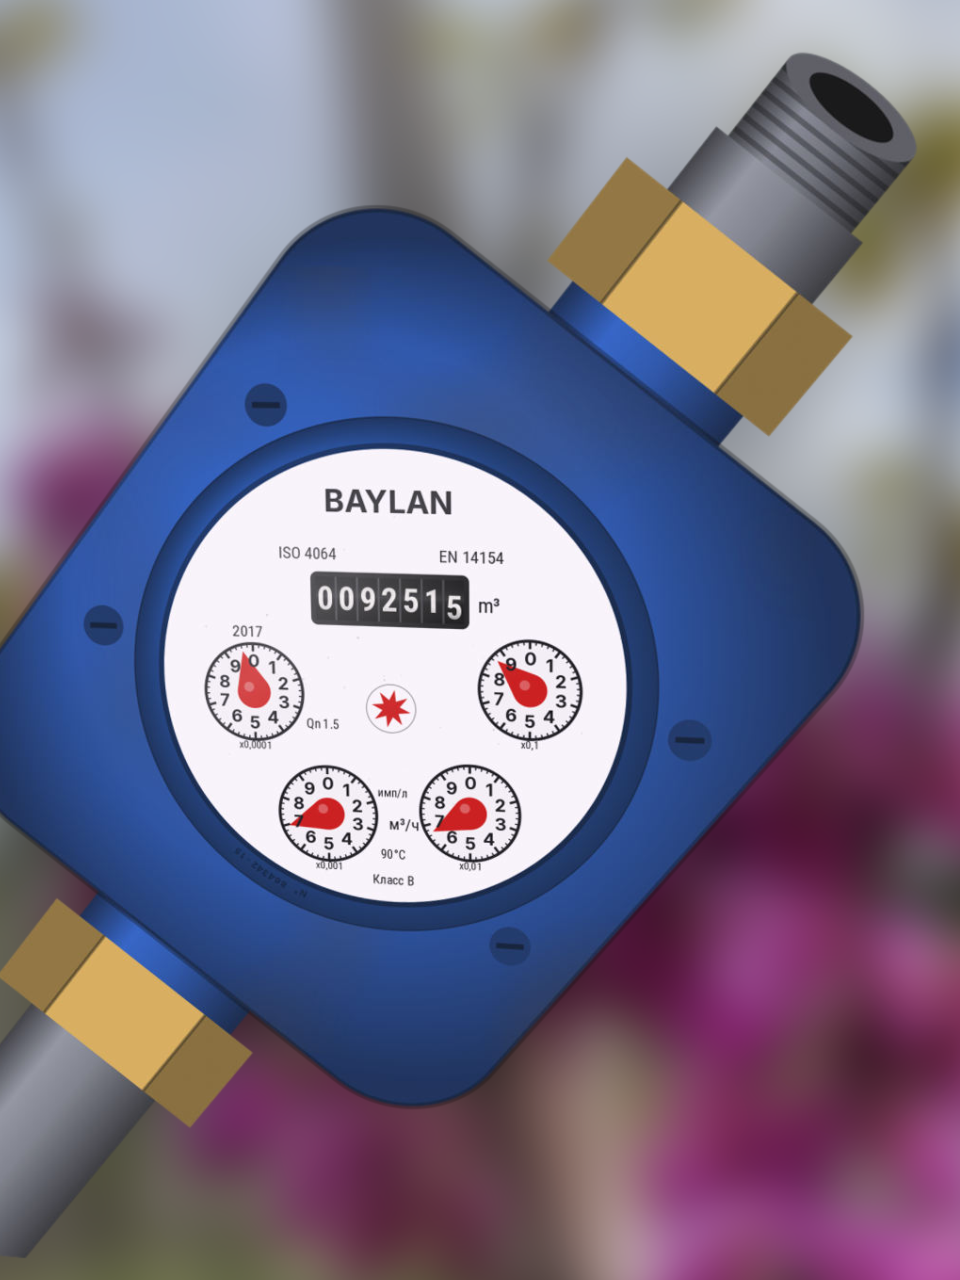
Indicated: 92514.8669,m³
